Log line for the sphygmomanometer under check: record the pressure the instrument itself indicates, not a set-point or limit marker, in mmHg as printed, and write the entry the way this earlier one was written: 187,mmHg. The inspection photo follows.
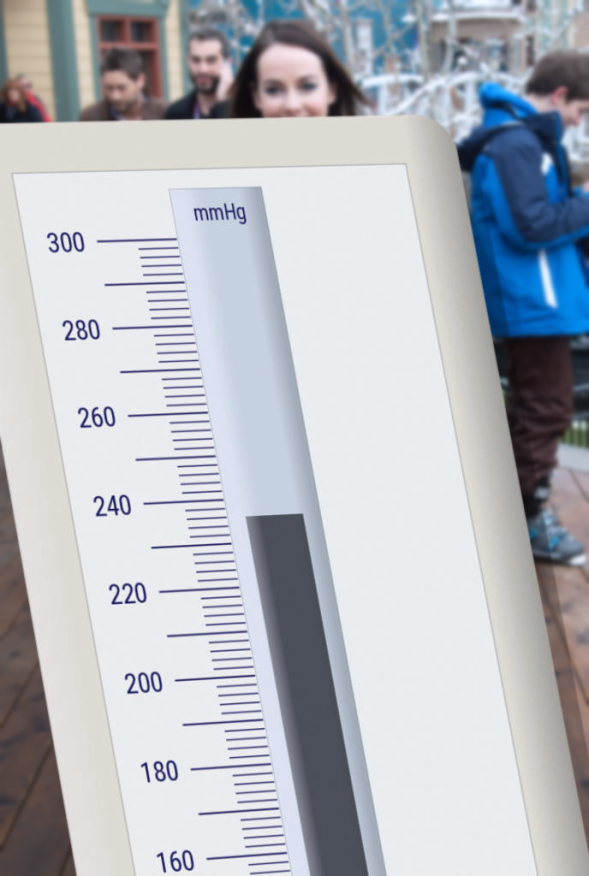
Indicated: 236,mmHg
